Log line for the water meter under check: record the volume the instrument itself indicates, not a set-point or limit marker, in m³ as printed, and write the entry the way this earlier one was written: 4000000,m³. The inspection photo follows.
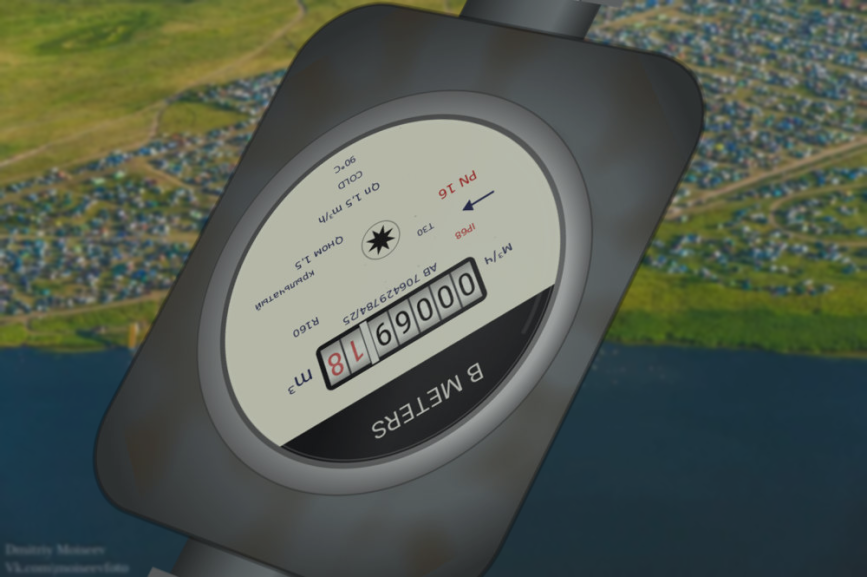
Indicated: 69.18,m³
